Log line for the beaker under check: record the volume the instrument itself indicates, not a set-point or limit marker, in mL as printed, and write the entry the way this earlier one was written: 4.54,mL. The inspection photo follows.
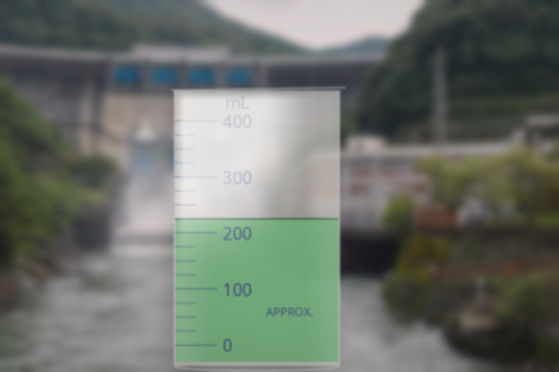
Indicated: 225,mL
